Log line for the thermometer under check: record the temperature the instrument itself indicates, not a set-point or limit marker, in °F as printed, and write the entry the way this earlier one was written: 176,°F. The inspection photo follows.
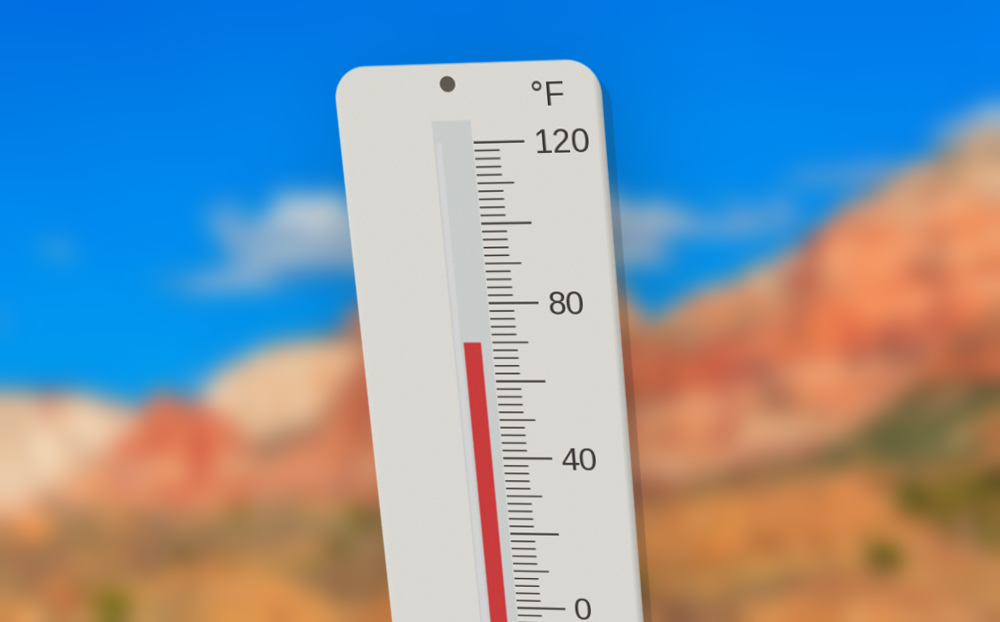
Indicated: 70,°F
